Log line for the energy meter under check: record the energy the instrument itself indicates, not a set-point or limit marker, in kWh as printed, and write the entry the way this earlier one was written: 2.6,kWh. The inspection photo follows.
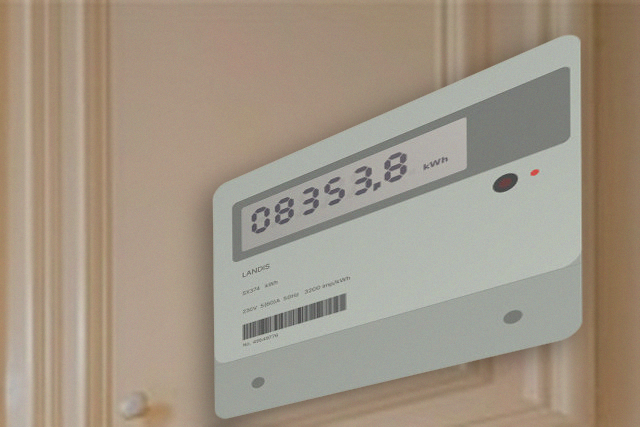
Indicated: 8353.8,kWh
